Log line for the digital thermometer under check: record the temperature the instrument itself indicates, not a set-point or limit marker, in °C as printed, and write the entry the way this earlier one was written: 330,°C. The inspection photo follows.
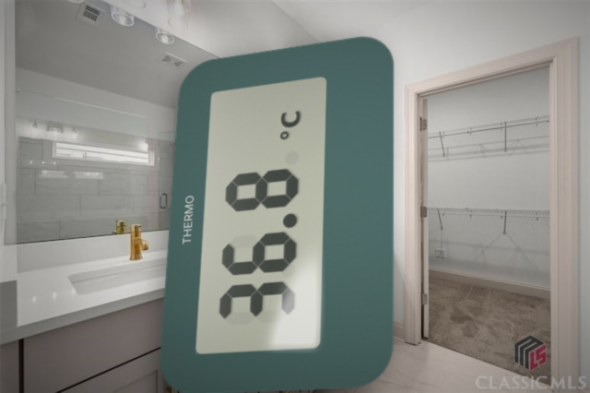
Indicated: 36.8,°C
